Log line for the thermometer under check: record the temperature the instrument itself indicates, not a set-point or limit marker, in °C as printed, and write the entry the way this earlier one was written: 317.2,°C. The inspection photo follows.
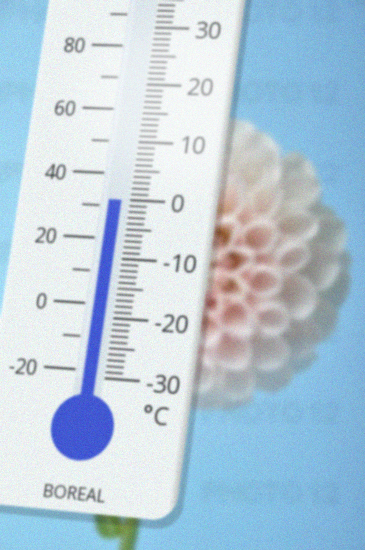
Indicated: 0,°C
